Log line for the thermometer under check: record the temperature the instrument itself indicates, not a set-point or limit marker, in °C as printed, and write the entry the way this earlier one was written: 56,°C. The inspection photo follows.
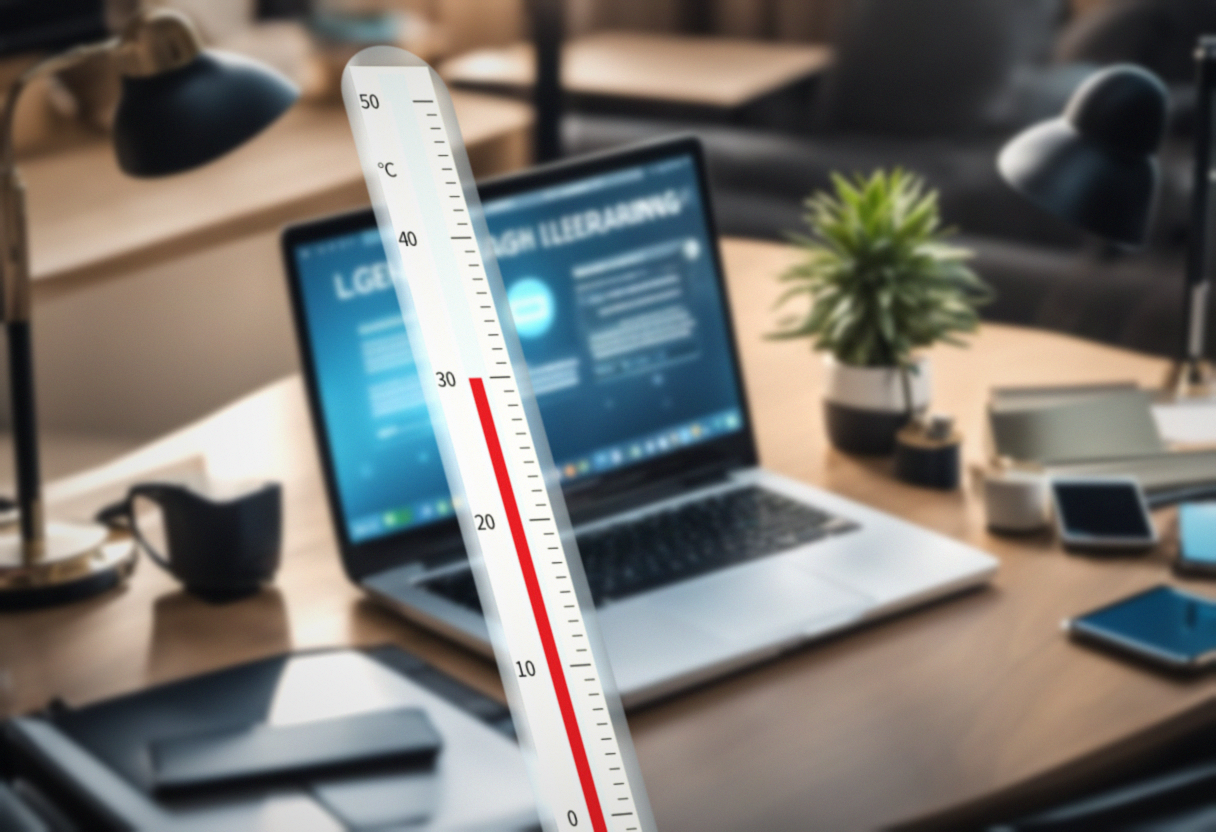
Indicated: 30,°C
